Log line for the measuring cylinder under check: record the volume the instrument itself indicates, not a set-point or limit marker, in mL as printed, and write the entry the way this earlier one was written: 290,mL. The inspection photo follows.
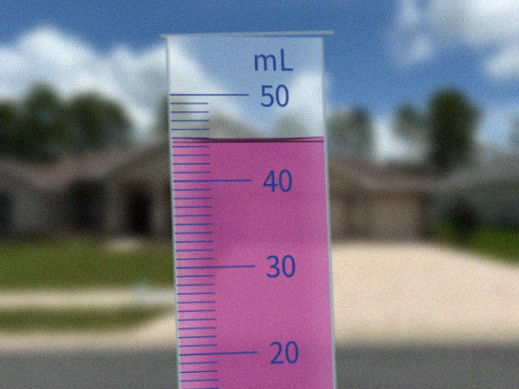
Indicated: 44.5,mL
